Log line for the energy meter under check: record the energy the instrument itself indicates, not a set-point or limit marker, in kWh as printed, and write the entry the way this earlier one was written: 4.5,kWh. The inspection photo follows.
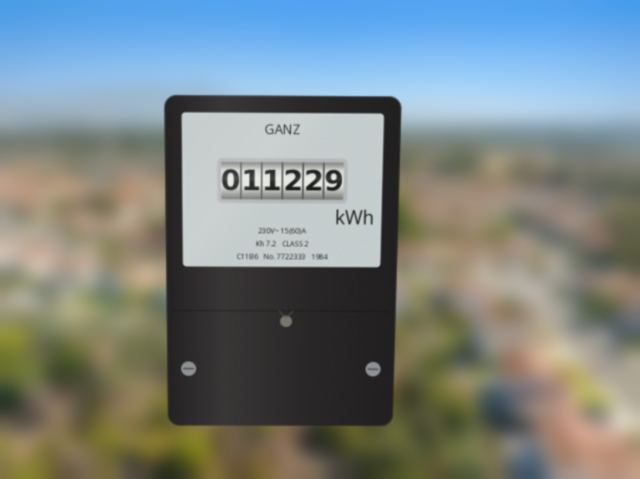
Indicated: 11229,kWh
